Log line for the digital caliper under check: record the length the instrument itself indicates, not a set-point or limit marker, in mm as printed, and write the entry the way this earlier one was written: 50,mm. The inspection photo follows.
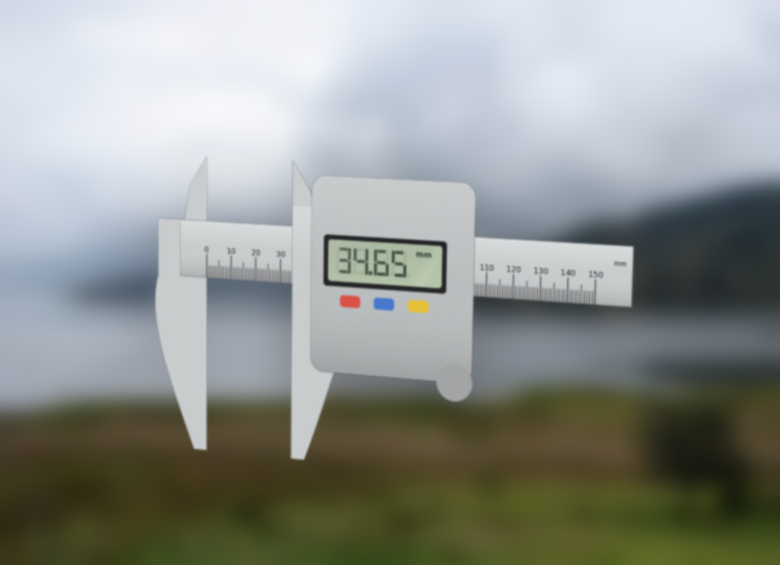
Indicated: 34.65,mm
